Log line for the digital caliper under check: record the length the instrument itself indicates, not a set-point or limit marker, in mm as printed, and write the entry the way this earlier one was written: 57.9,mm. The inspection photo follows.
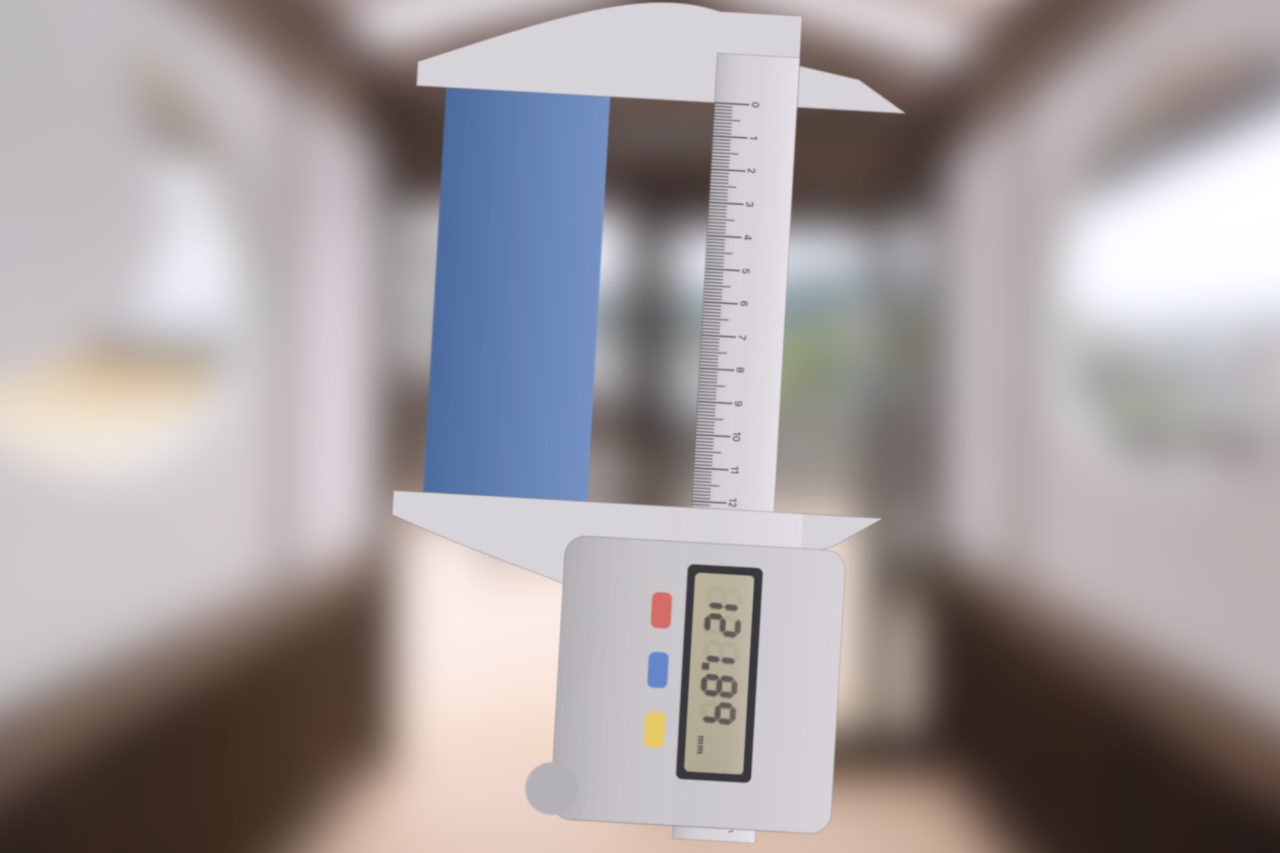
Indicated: 121.89,mm
